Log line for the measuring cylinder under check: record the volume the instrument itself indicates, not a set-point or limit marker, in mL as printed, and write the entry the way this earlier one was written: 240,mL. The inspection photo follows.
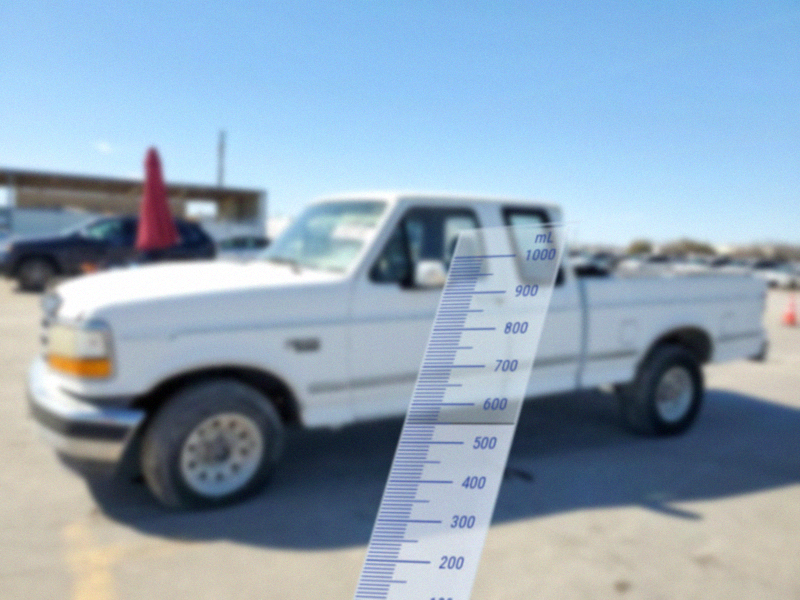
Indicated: 550,mL
